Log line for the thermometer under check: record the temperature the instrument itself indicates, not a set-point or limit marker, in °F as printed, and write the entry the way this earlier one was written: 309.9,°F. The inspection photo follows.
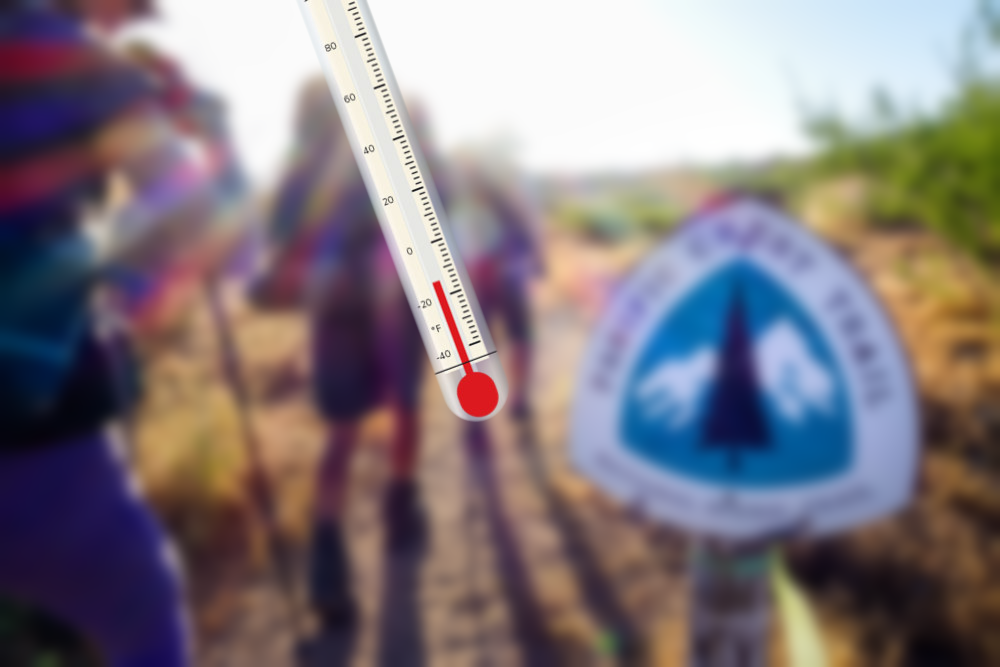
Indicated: -14,°F
